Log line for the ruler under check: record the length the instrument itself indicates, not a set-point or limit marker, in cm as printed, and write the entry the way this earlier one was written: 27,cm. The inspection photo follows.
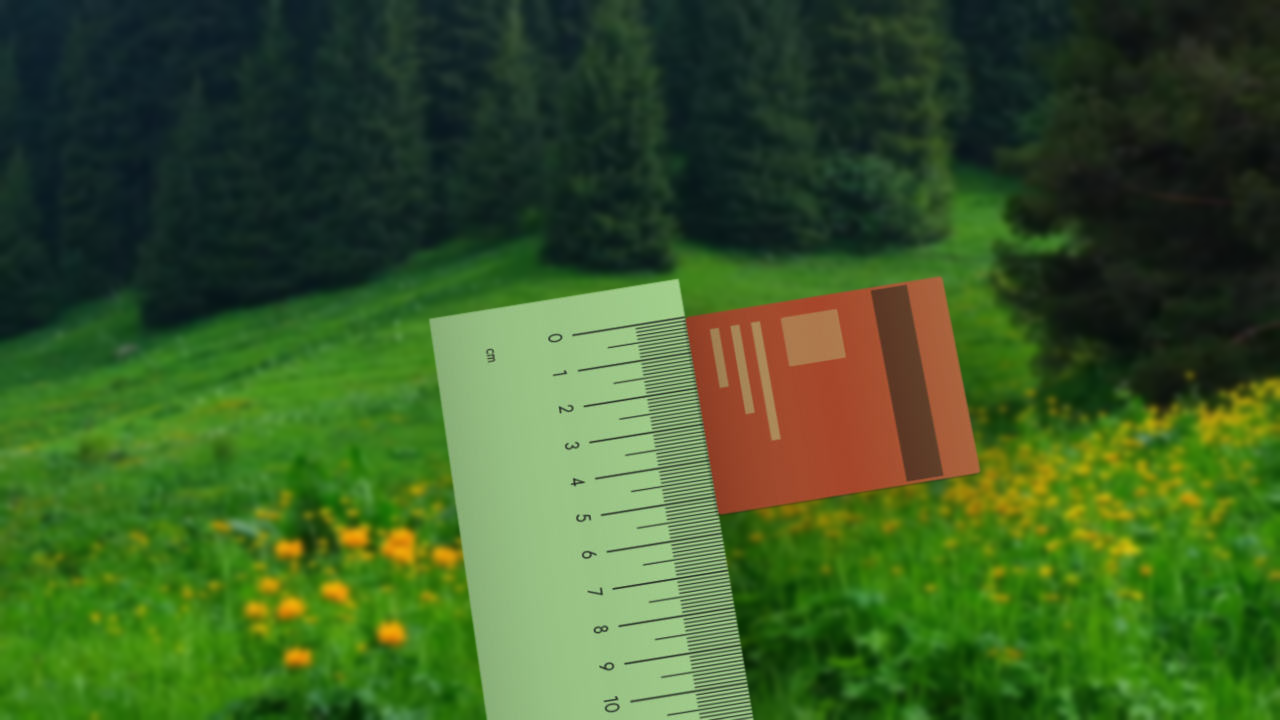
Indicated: 5.5,cm
